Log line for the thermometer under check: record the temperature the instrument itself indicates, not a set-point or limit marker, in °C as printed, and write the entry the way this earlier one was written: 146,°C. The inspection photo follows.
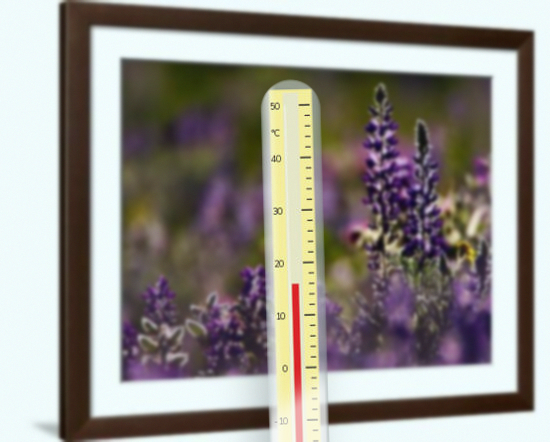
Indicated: 16,°C
